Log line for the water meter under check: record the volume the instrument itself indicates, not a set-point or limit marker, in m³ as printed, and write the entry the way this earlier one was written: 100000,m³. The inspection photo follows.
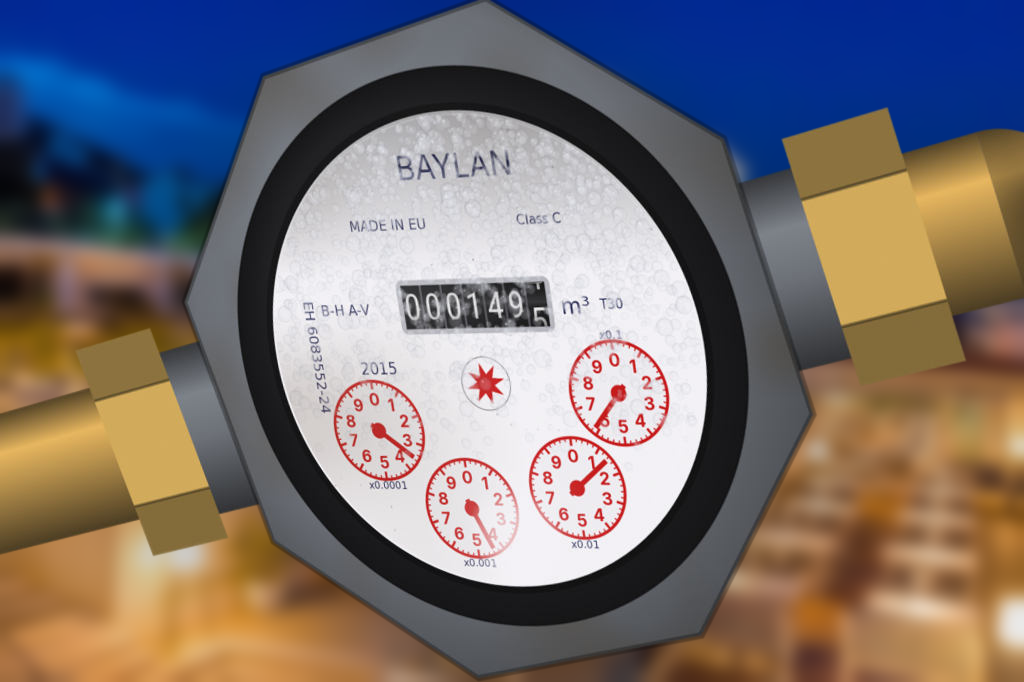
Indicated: 1494.6143,m³
